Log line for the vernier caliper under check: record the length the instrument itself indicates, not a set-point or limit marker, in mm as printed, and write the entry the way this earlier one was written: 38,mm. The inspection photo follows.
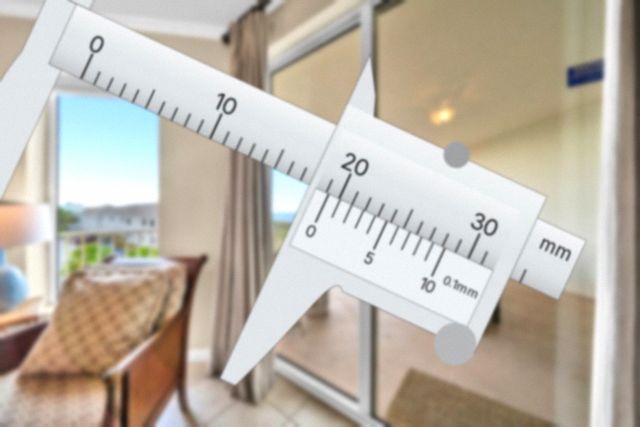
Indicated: 19.2,mm
